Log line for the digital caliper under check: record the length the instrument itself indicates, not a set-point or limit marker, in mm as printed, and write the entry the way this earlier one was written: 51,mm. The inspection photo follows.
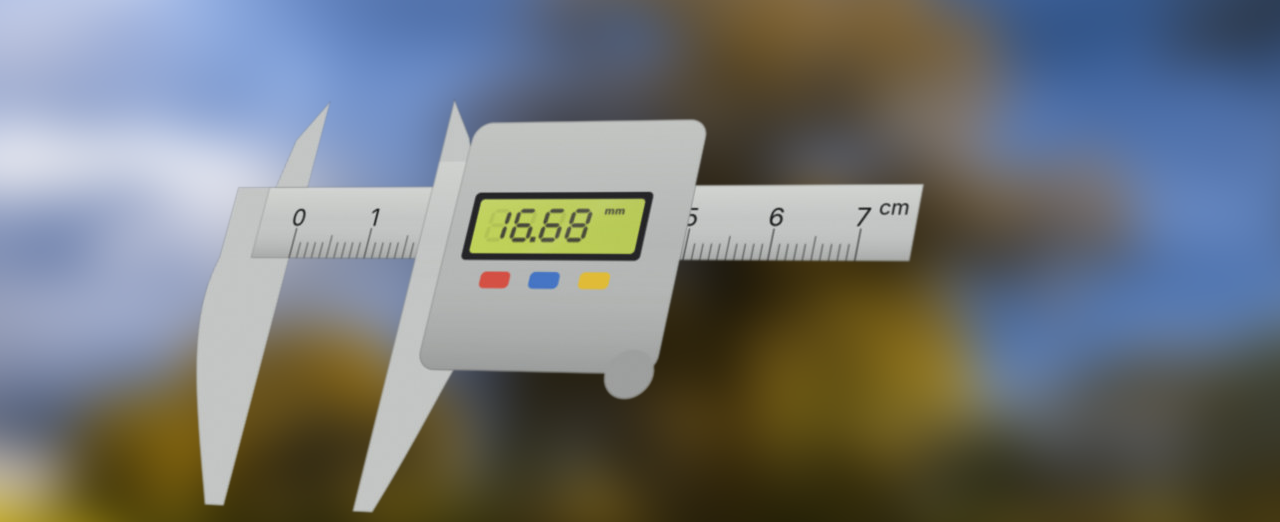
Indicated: 16.68,mm
